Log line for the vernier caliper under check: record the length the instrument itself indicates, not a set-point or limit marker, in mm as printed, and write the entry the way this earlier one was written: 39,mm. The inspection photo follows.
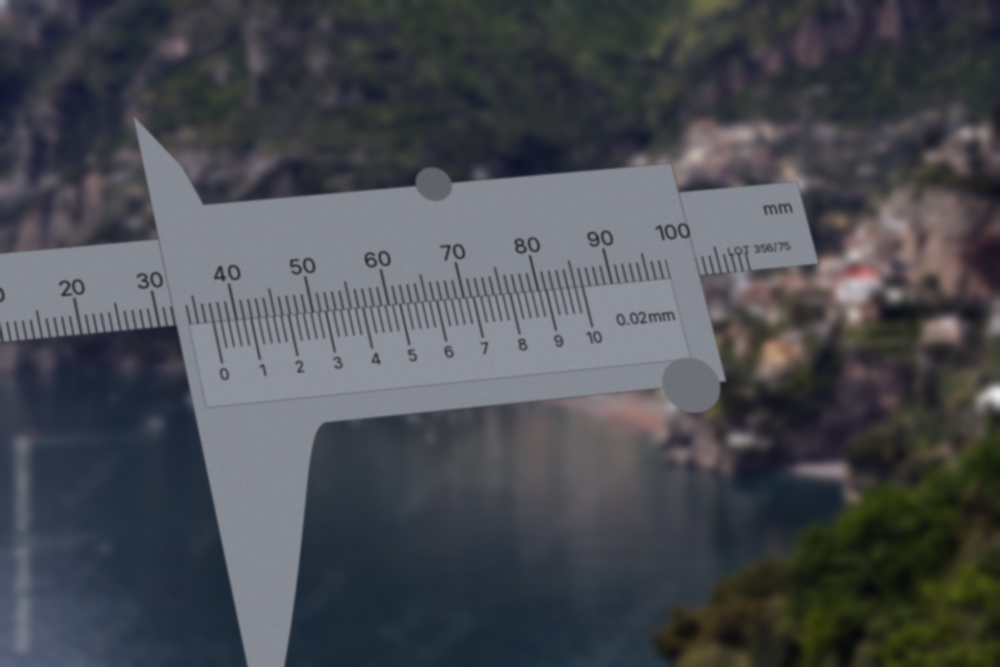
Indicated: 37.0,mm
